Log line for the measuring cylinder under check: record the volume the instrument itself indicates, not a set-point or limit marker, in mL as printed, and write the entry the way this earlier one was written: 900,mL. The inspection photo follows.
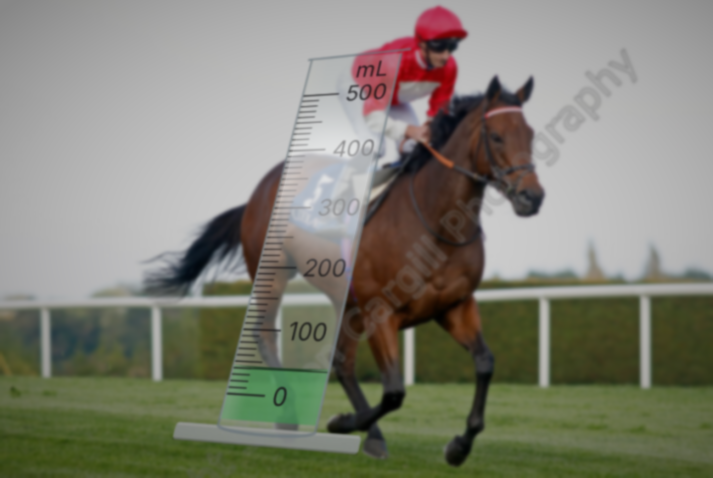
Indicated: 40,mL
